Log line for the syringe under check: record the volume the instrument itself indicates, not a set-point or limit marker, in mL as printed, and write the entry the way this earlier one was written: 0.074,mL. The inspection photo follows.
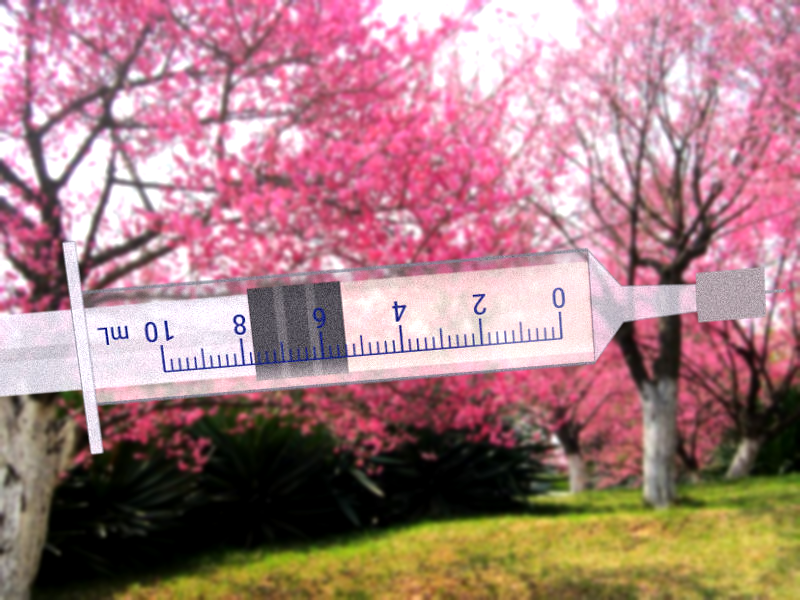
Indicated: 5.4,mL
